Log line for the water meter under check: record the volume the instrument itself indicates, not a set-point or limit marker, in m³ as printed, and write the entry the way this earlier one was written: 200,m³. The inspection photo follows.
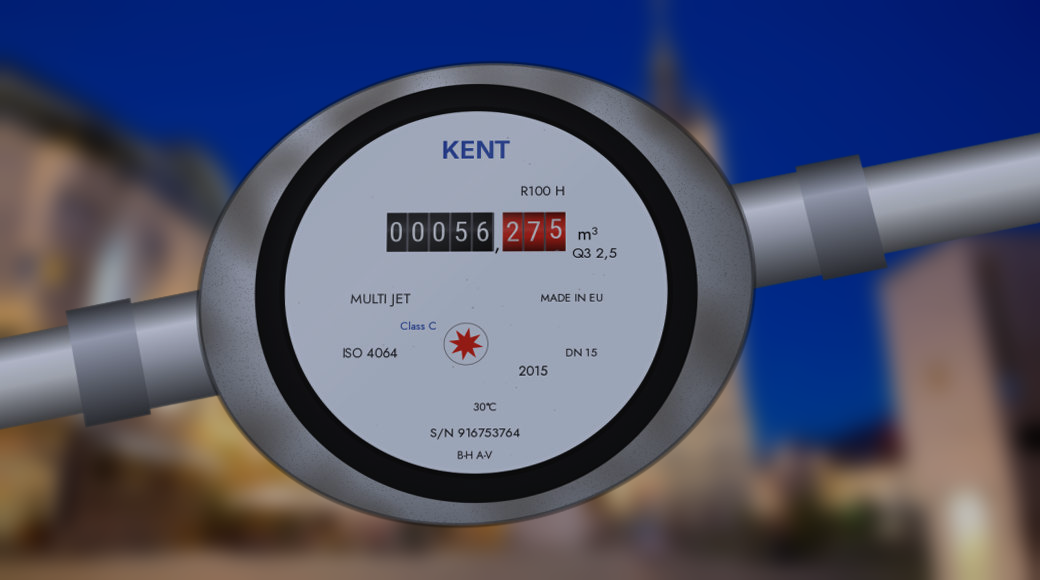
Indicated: 56.275,m³
